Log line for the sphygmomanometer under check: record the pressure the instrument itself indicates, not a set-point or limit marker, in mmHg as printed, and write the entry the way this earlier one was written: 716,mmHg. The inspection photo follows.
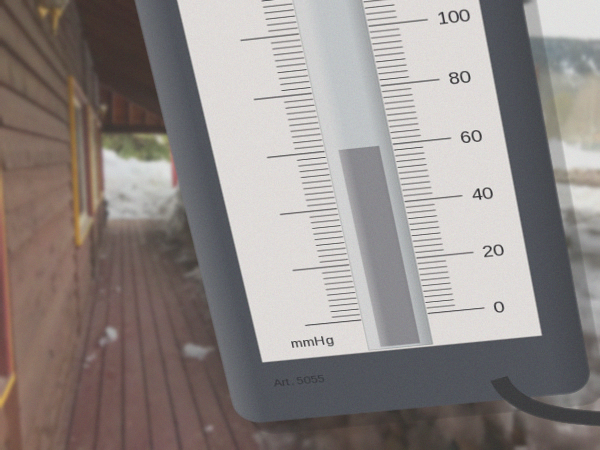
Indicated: 60,mmHg
